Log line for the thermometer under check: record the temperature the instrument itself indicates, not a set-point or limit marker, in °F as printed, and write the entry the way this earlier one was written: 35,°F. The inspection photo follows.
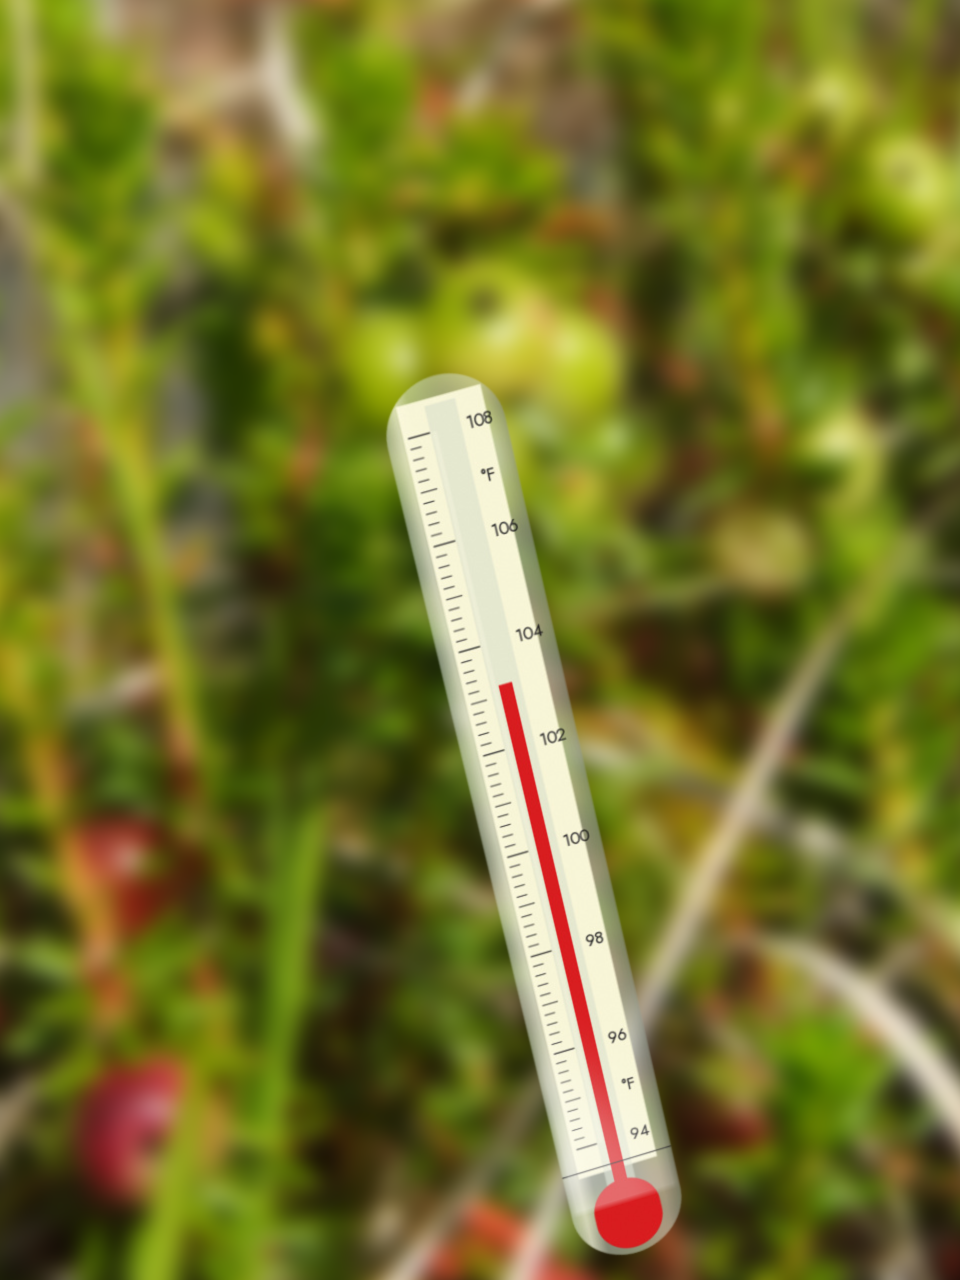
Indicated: 103.2,°F
